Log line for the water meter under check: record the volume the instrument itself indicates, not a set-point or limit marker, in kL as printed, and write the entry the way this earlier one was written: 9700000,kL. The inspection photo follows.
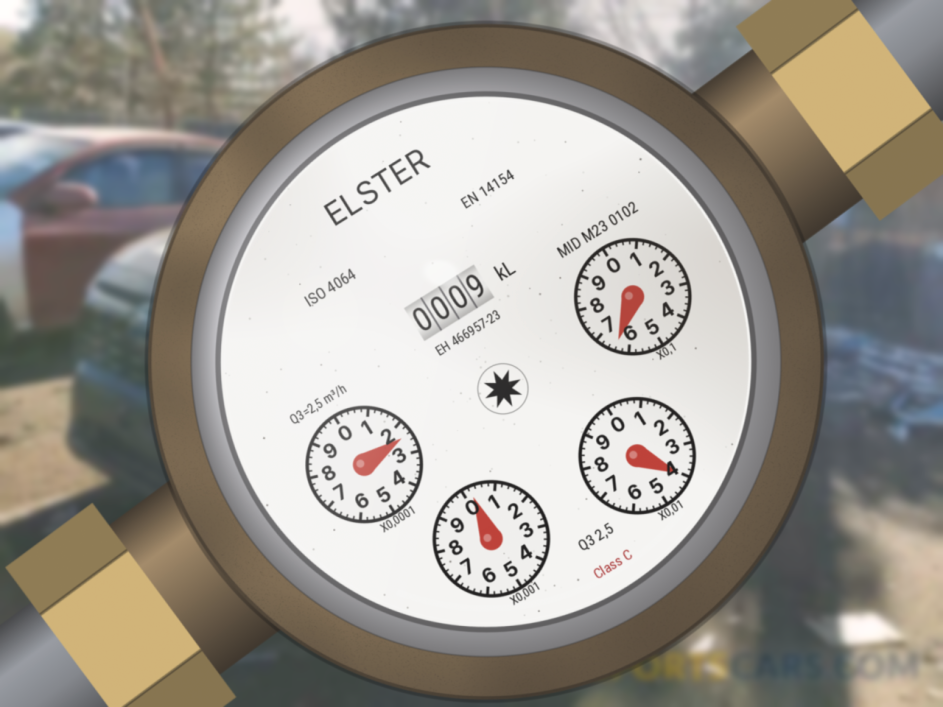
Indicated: 9.6402,kL
